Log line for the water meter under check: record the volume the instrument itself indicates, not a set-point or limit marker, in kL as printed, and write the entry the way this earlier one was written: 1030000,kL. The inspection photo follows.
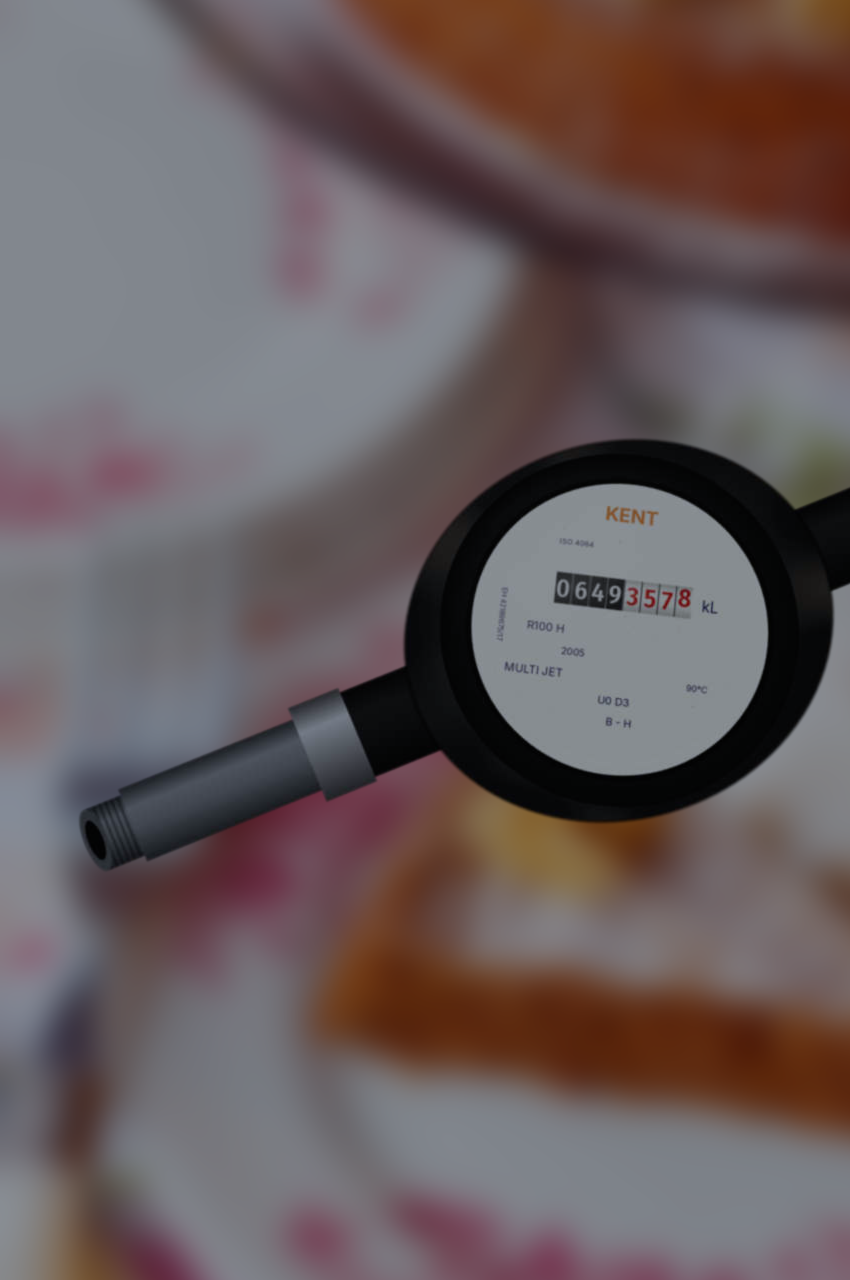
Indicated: 649.3578,kL
